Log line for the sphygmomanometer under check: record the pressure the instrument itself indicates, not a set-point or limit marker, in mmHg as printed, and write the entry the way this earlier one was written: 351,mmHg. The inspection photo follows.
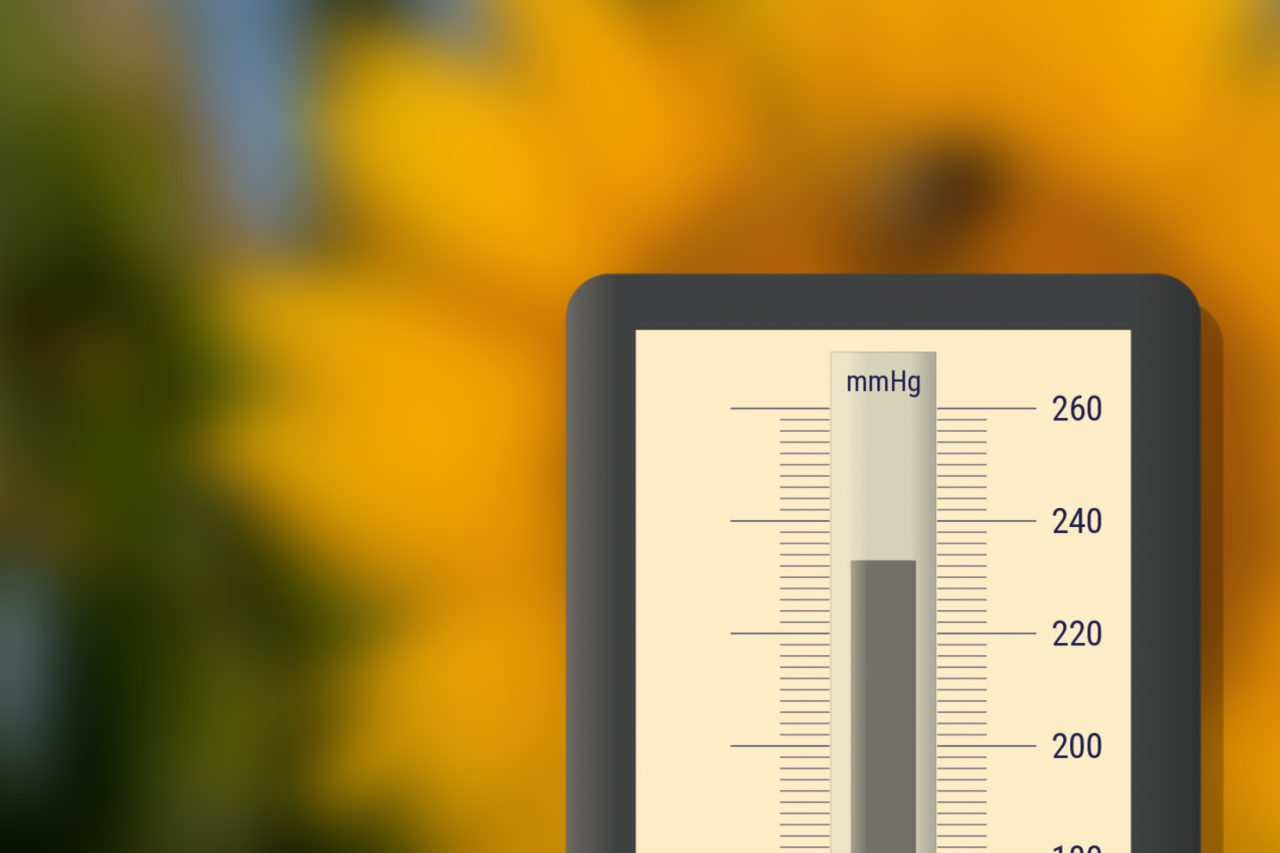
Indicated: 233,mmHg
